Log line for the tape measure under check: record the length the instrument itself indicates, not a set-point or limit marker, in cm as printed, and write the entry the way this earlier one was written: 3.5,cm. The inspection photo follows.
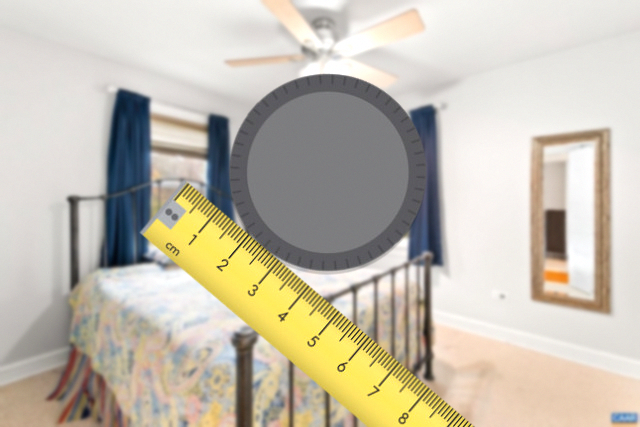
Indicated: 5,cm
